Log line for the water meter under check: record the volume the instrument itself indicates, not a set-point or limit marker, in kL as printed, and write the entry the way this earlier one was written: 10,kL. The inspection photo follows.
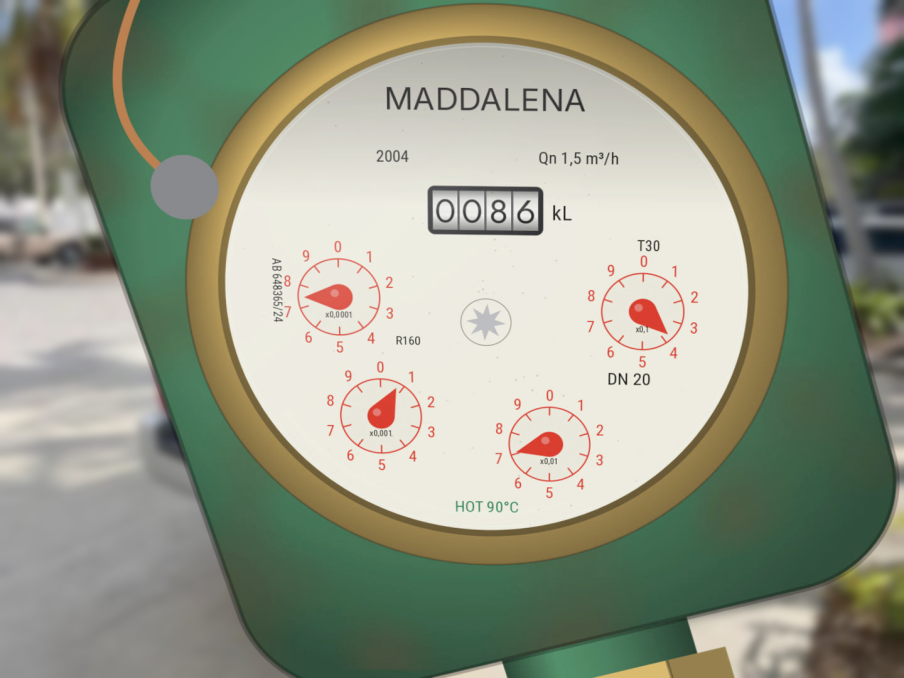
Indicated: 86.3707,kL
